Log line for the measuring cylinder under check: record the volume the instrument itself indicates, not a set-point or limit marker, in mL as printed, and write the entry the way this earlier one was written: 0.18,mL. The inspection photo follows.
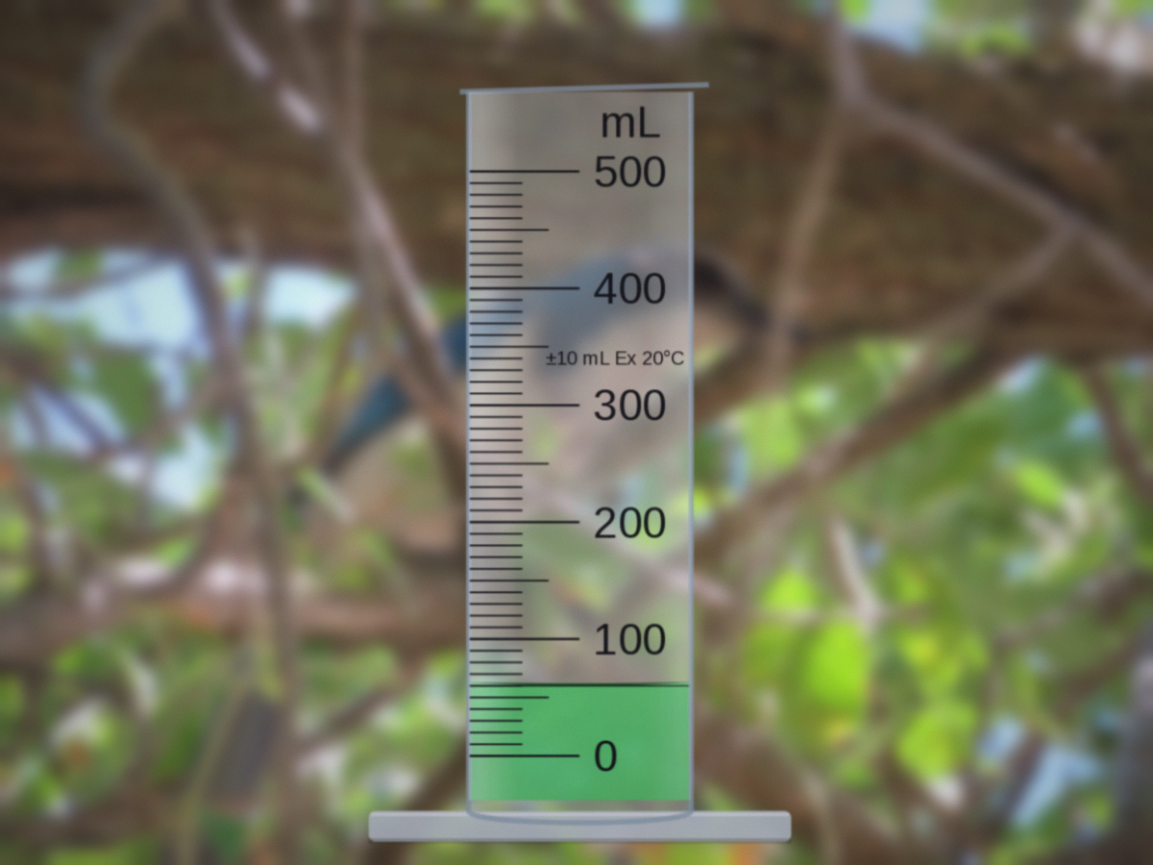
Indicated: 60,mL
